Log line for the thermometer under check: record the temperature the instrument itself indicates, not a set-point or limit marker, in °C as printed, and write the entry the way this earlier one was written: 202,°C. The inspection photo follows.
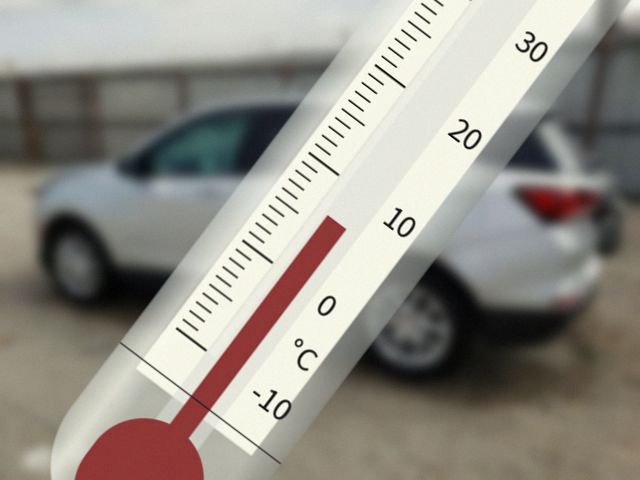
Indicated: 6.5,°C
